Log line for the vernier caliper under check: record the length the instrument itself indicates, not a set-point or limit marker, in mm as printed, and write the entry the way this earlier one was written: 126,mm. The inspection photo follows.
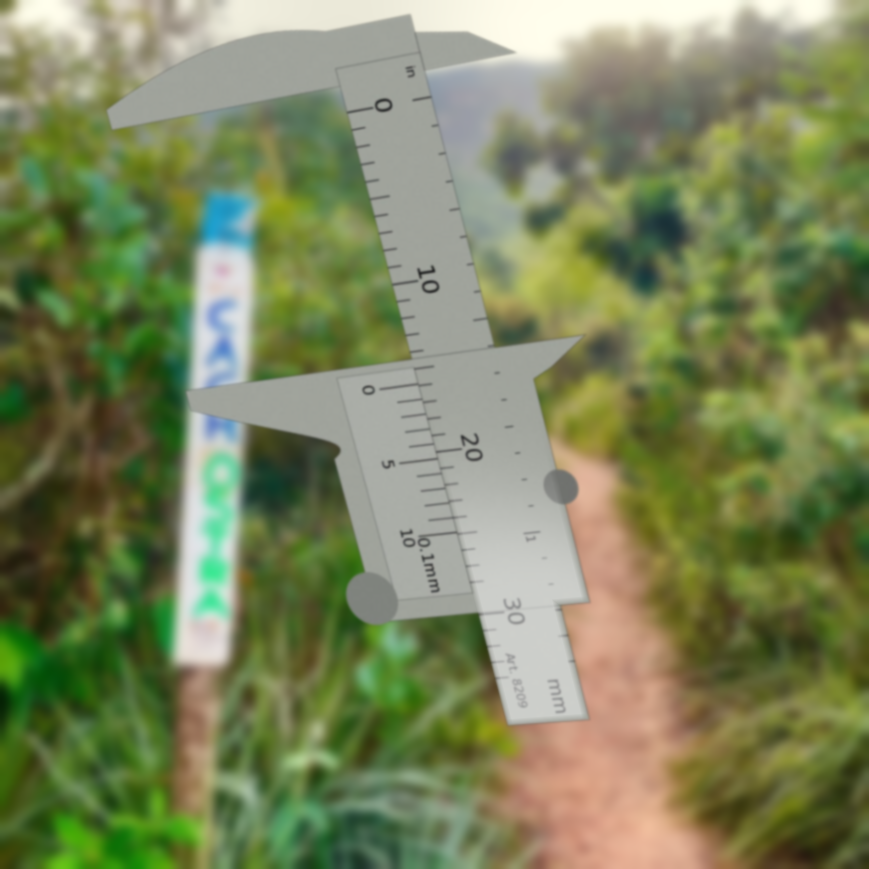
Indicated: 15.9,mm
